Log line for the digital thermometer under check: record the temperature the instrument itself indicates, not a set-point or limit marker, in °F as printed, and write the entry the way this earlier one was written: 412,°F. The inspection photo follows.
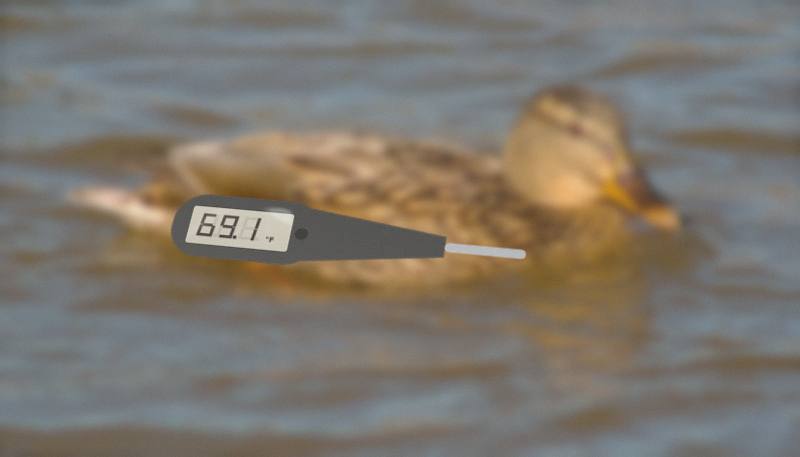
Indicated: 69.1,°F
